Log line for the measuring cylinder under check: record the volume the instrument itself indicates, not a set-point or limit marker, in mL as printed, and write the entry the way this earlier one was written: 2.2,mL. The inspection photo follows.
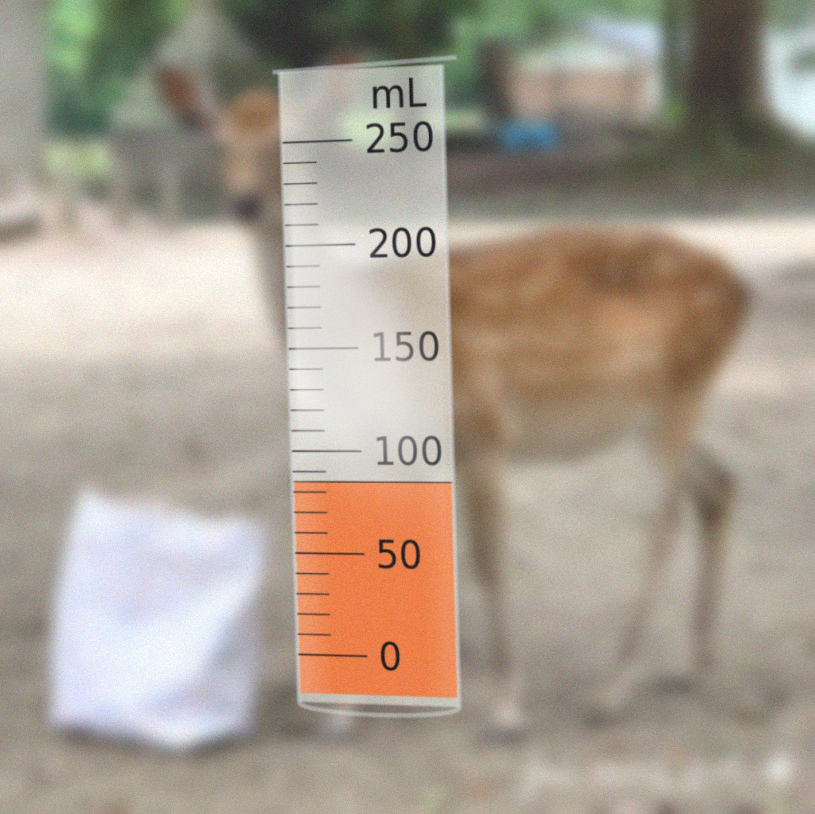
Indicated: 85,mL
